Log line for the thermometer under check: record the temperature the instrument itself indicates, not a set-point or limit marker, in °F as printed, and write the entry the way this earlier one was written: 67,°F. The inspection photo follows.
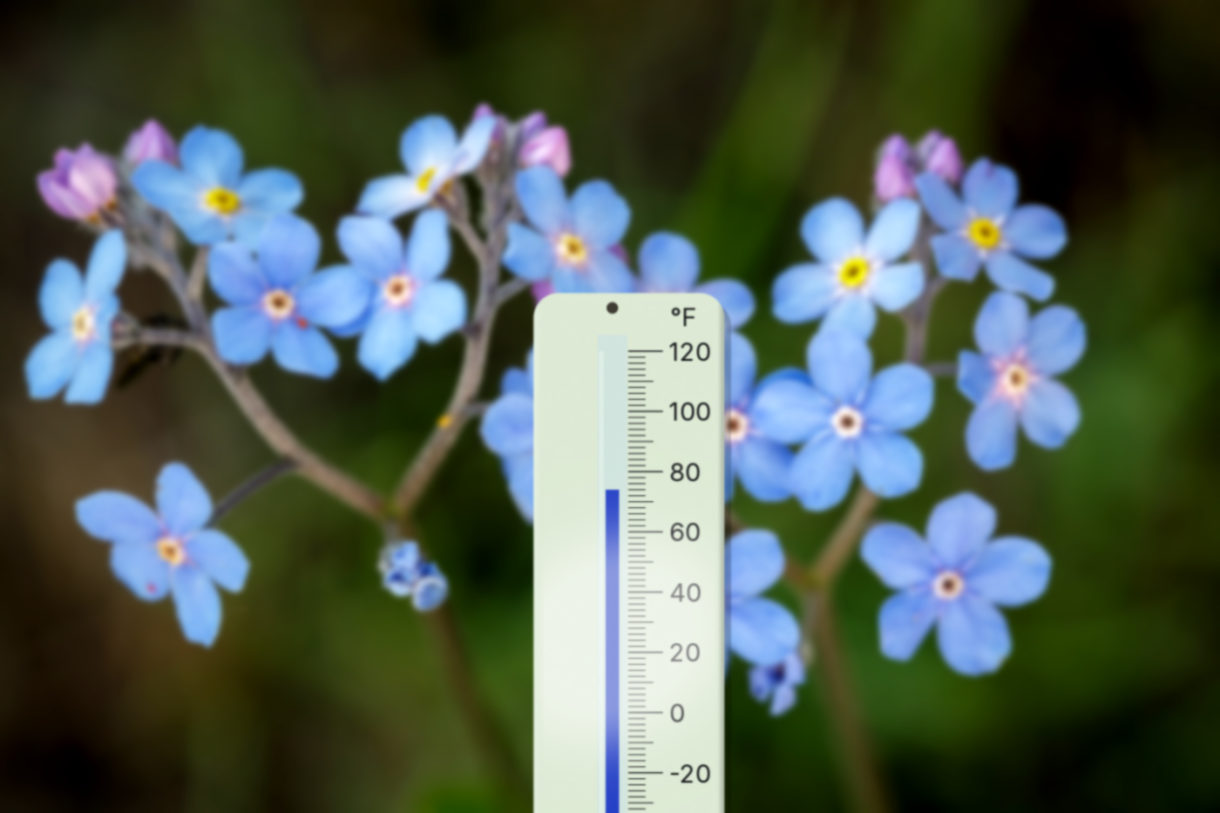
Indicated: 74,°F
